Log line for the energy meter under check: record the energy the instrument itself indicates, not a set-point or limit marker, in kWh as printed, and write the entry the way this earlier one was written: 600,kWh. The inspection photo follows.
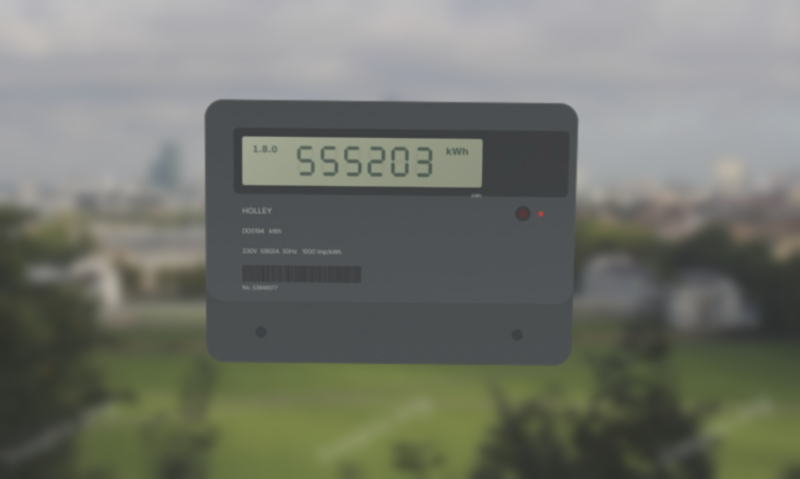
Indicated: 555203,kWh
